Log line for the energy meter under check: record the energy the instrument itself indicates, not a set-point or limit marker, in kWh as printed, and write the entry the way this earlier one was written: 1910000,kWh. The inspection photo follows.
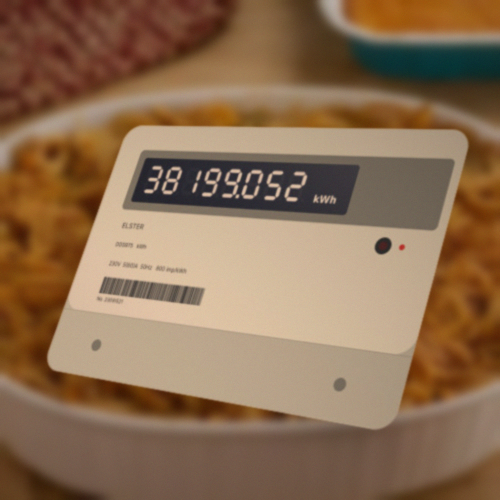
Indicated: 38199.052,kWh
